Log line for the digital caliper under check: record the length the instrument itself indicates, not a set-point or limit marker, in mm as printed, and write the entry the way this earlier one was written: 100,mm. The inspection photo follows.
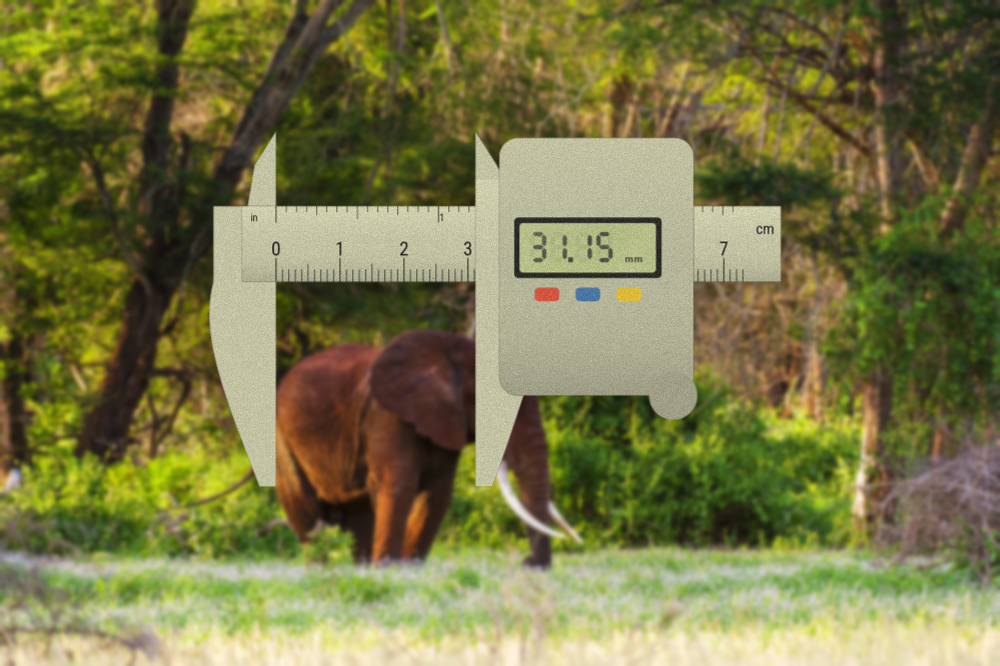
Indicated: 31.15,mm
